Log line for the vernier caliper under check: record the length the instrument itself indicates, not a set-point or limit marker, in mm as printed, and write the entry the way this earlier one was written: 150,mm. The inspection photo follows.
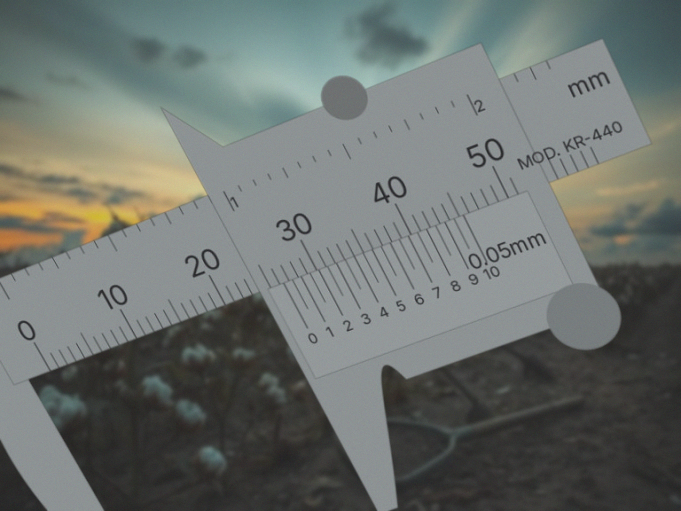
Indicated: 26.4,mm
